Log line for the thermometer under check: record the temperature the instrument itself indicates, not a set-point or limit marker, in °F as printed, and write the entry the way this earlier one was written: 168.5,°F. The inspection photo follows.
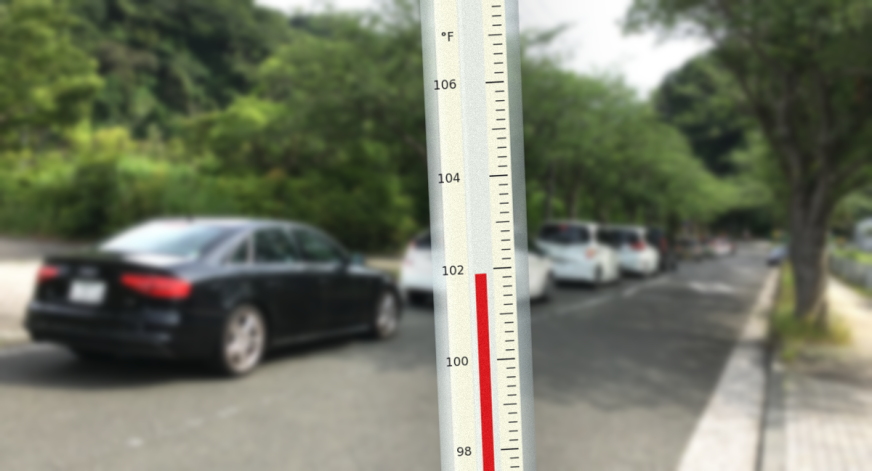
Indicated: 101.9,°F
